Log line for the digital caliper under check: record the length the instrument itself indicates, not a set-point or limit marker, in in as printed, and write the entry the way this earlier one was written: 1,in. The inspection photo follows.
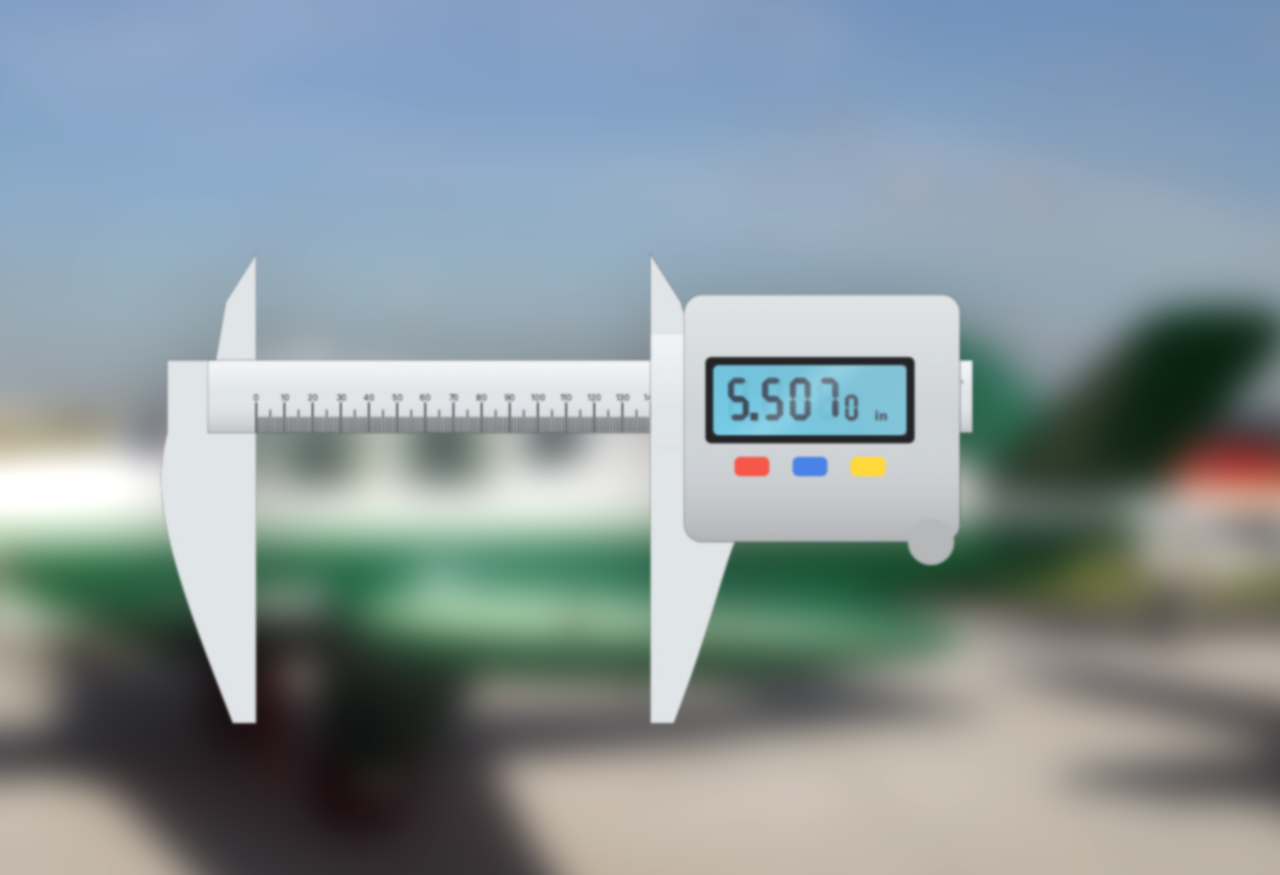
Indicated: 5.5070,in
